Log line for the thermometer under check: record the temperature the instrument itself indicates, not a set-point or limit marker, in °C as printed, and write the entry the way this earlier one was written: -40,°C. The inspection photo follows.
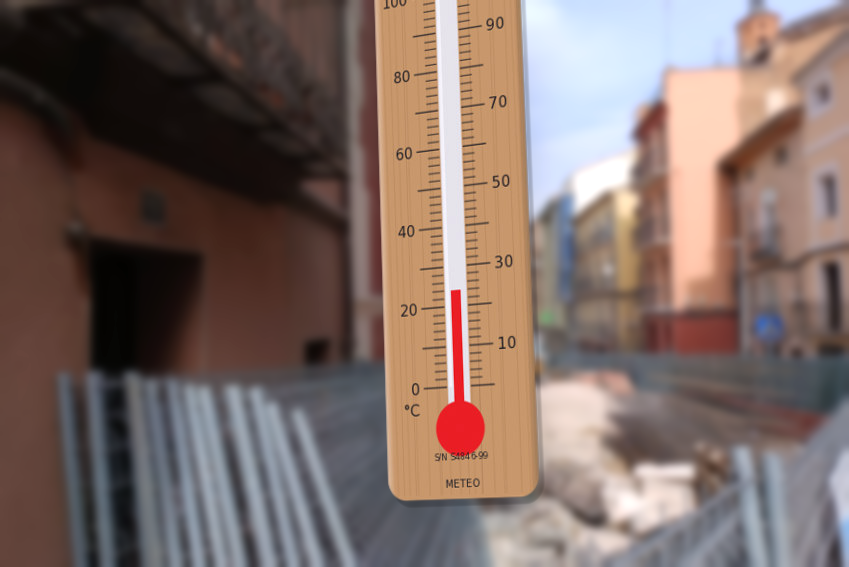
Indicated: 24,°C
